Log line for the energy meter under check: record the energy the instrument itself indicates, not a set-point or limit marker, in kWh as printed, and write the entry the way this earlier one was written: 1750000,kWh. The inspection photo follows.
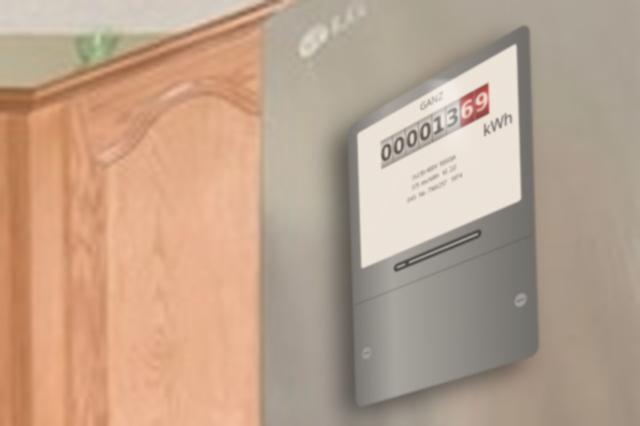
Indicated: 13.69,kWh
